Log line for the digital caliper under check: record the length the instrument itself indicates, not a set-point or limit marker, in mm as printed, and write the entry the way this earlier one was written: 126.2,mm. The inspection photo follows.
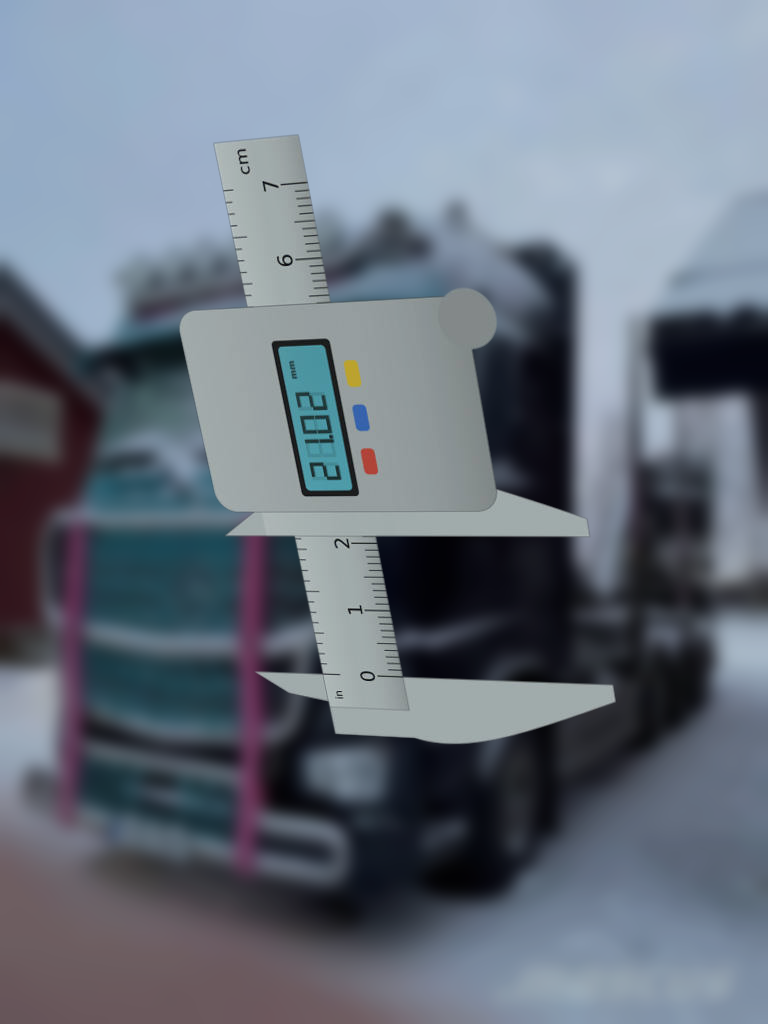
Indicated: 21.02,mm
